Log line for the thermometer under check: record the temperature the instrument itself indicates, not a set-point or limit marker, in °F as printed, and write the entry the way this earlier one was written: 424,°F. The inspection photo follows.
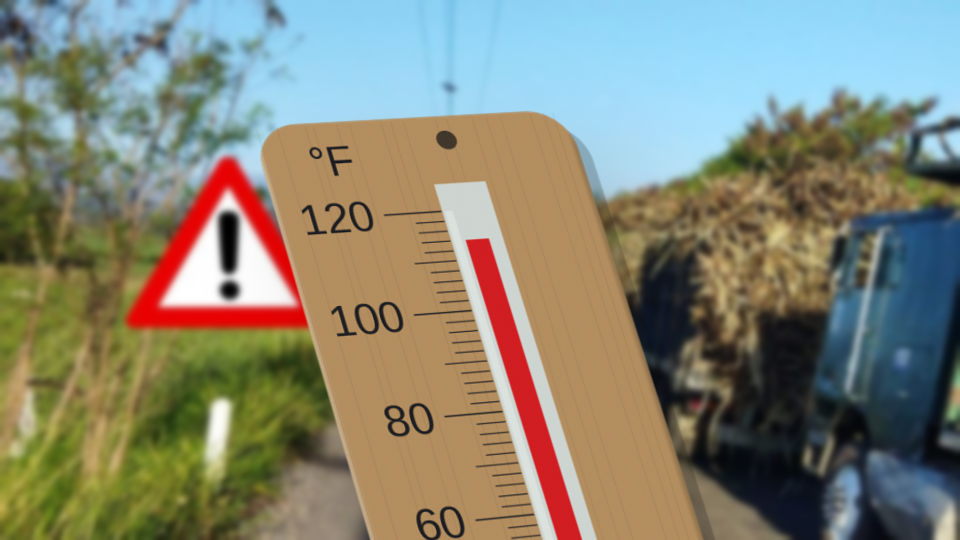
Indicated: 114,°F
